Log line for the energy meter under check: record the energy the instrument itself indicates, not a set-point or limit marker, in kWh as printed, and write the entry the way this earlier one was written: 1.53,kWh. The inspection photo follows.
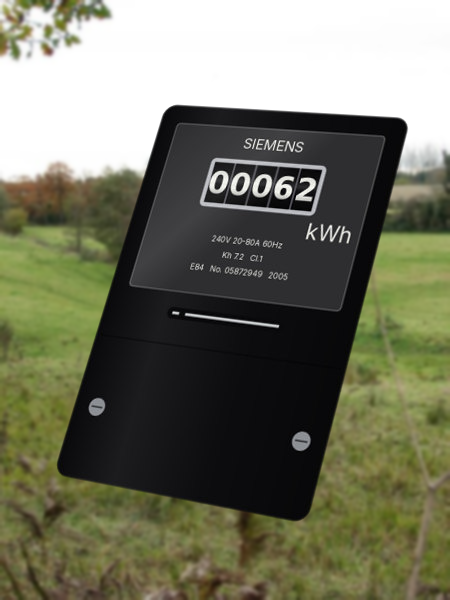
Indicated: 62,kWh
